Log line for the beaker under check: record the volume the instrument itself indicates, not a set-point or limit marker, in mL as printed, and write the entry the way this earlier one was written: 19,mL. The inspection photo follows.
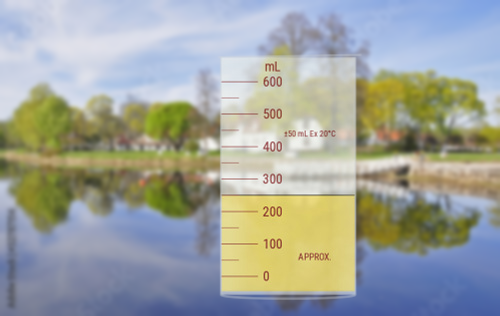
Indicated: 250,mL
